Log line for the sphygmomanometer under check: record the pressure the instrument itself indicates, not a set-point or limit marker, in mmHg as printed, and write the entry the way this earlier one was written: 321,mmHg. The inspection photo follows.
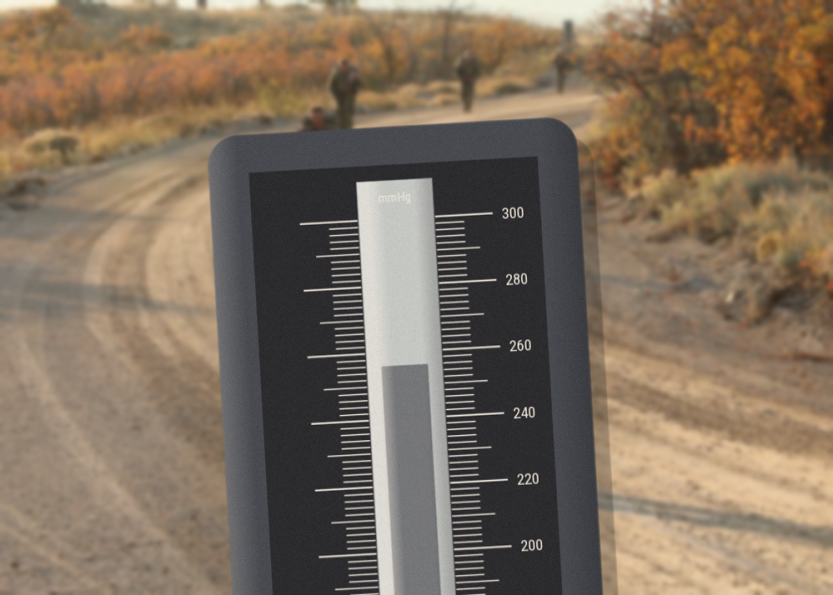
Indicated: 256,mmHg
